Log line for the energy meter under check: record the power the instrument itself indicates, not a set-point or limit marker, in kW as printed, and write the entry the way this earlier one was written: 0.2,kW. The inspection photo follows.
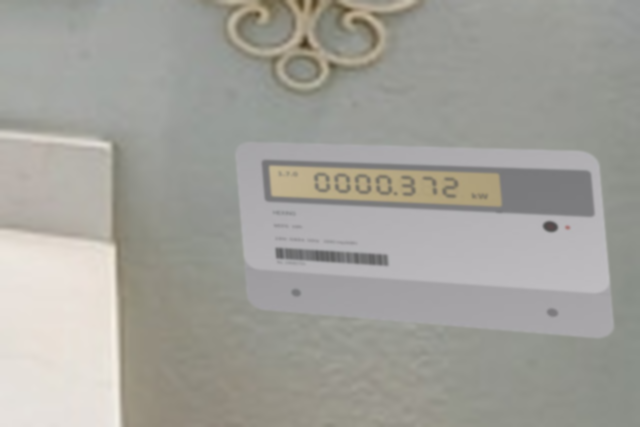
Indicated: 0.372,kW
